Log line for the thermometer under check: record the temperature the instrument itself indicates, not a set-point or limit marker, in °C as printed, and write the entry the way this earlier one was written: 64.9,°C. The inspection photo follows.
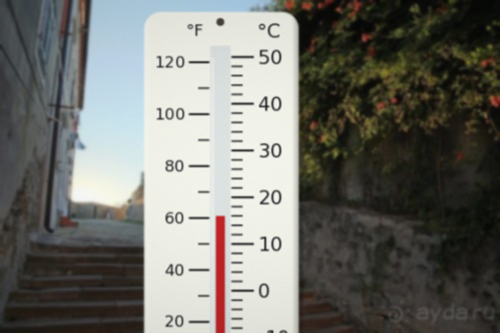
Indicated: 16,°C
